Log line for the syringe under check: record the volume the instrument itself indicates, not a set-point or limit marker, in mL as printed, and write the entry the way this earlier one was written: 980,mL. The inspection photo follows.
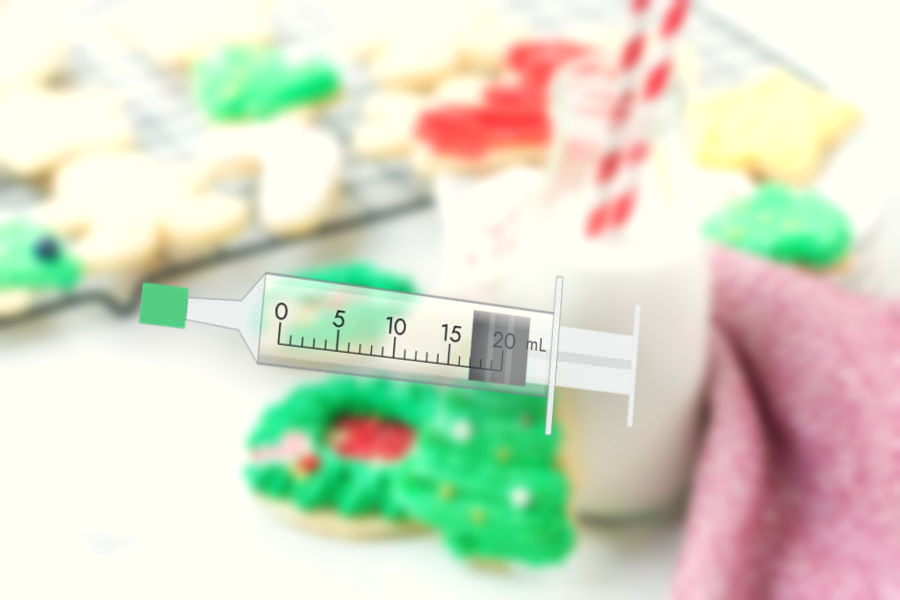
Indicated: 17,mL
